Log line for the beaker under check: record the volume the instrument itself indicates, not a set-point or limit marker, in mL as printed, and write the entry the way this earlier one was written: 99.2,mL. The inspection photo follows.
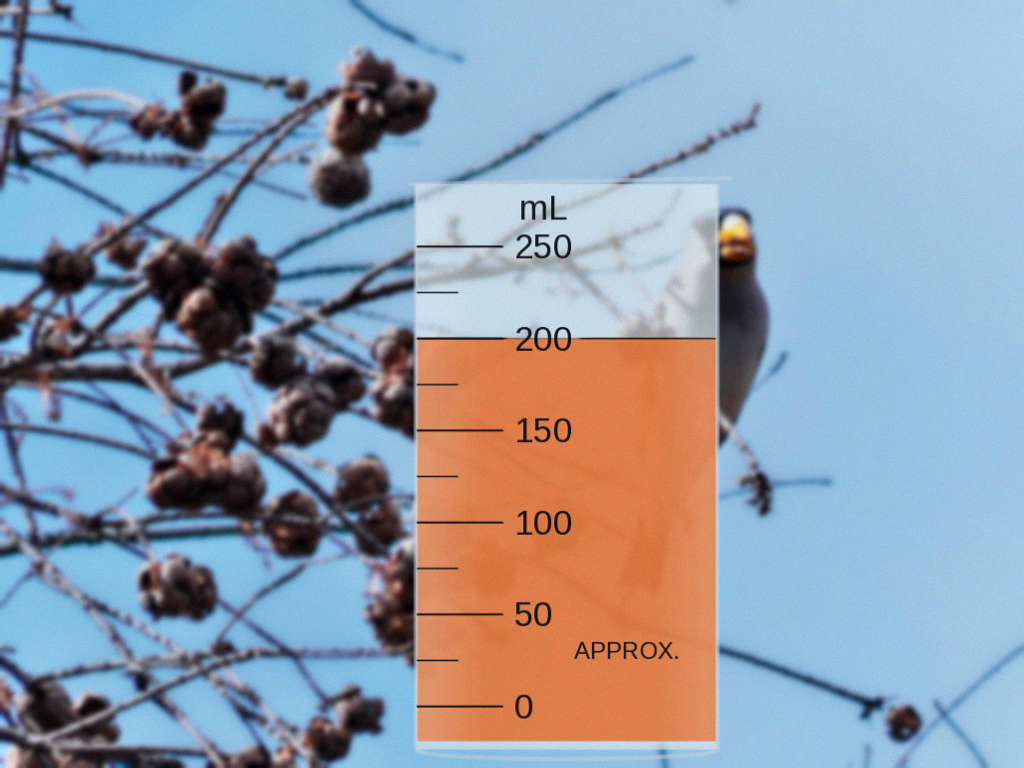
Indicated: 200,mL
